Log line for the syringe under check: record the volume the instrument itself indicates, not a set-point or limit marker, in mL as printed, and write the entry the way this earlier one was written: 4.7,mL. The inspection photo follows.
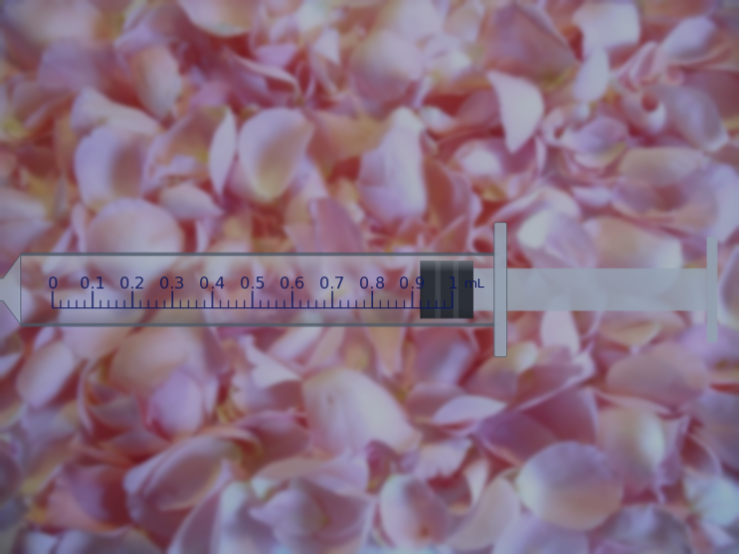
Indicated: 0.92,mL
